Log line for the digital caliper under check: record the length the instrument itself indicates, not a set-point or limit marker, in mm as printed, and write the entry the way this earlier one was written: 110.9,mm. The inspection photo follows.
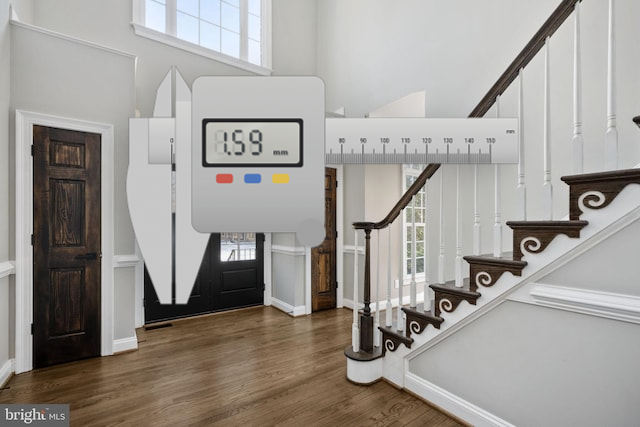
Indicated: 1.59,mm
